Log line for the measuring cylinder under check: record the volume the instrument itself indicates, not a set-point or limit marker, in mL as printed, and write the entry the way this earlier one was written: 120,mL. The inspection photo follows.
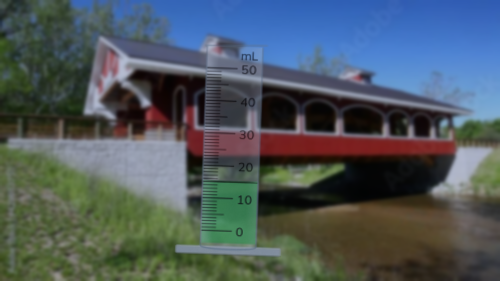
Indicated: 15,mL
